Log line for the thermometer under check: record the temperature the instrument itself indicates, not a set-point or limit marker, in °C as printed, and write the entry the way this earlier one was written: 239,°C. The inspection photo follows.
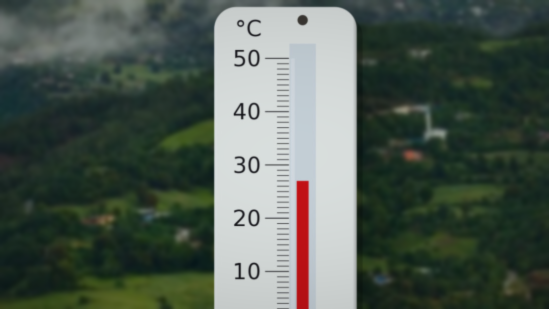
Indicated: 27,°C
